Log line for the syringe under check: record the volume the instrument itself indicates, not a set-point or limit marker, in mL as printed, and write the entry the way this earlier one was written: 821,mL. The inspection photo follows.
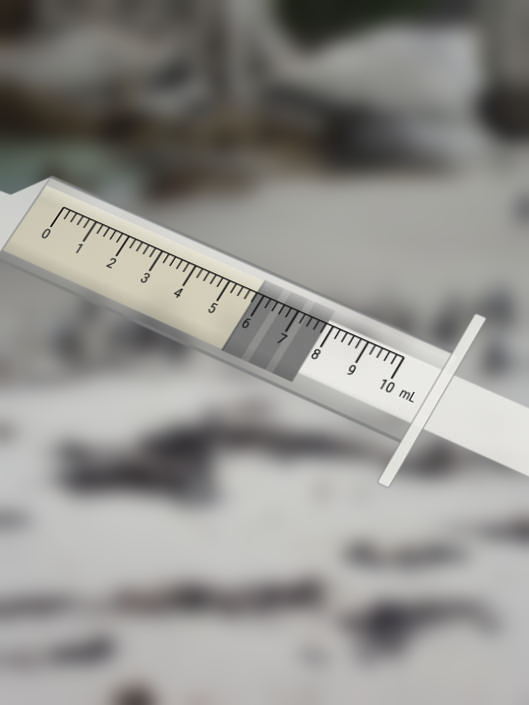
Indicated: 5.8,mL
